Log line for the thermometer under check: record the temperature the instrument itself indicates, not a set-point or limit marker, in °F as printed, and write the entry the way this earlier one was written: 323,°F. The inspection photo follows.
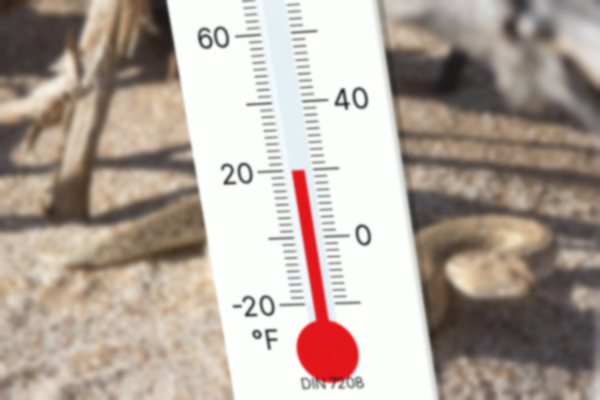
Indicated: 20,°F
